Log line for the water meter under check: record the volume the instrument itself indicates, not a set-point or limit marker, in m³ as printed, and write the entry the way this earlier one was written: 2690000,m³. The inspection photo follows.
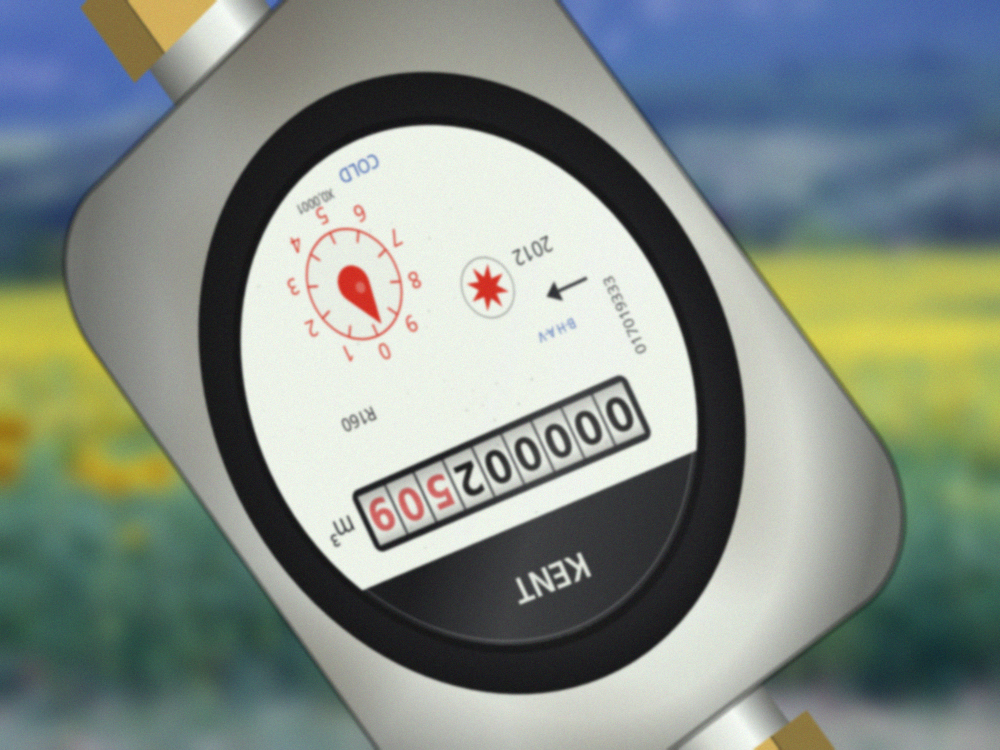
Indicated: 2.5089,m³
